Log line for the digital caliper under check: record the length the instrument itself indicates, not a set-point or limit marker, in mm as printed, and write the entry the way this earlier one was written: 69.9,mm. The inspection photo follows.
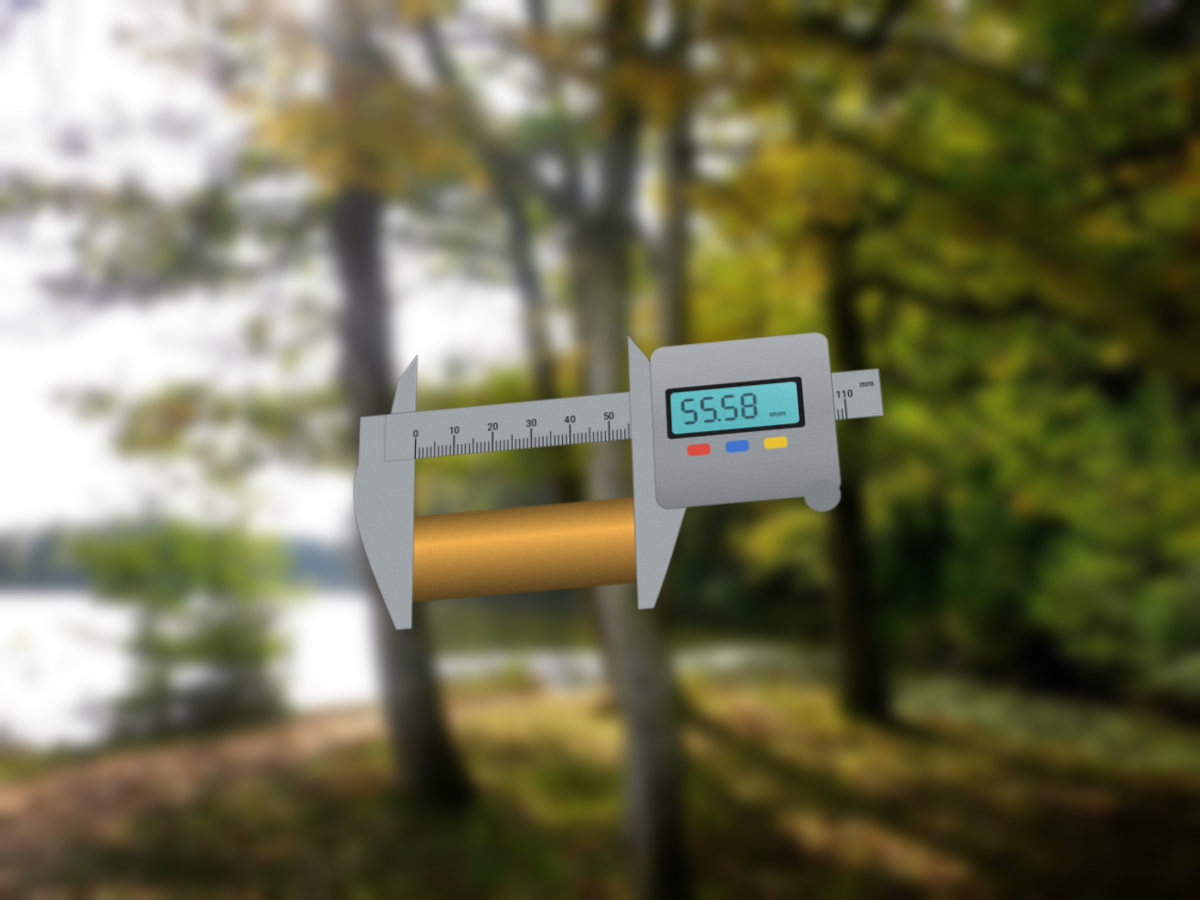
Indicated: 55.58,mm
